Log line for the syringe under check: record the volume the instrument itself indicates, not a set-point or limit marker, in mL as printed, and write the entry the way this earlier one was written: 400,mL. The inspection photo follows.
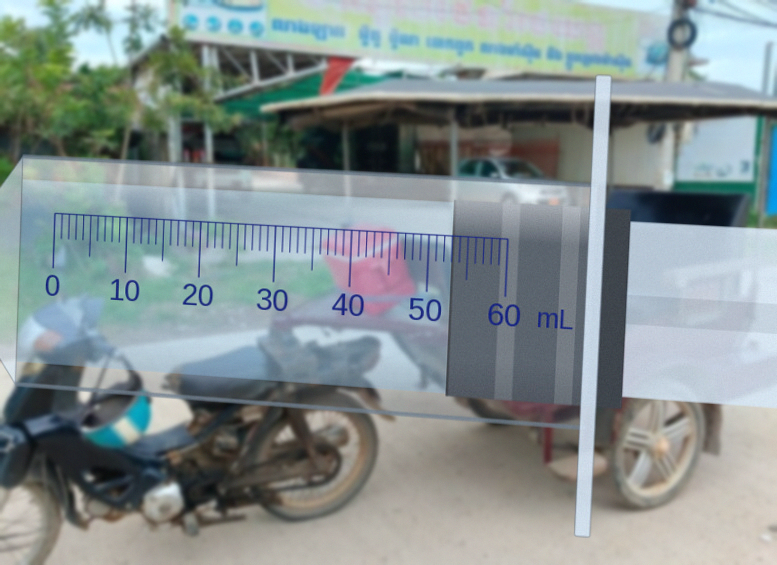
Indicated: 53,mL
